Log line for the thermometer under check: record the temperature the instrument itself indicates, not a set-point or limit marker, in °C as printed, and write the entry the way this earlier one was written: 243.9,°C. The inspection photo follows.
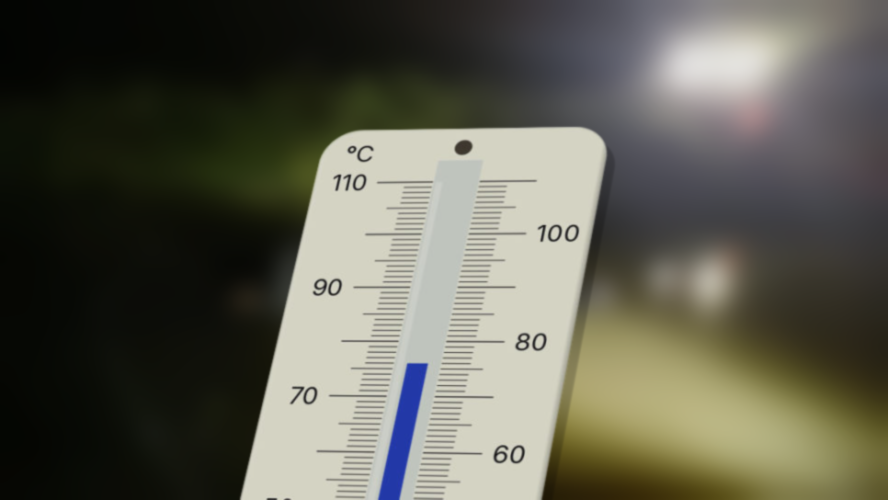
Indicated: 76,°C
